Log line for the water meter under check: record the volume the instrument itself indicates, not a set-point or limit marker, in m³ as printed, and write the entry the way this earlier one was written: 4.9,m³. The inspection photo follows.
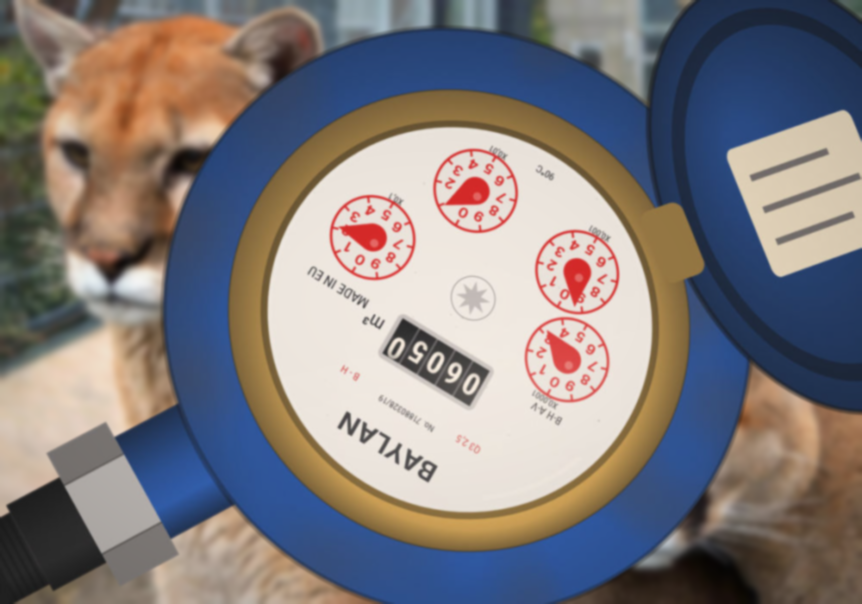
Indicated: 6050.2093,m³
